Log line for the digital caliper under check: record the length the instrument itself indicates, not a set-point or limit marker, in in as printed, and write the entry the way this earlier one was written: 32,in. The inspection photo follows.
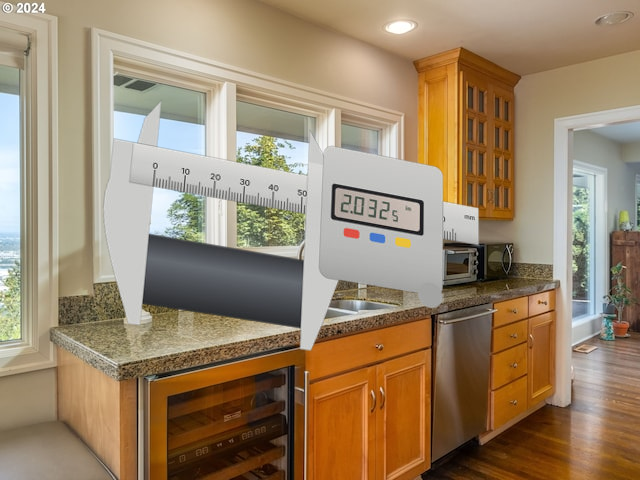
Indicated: 2.0325,in
